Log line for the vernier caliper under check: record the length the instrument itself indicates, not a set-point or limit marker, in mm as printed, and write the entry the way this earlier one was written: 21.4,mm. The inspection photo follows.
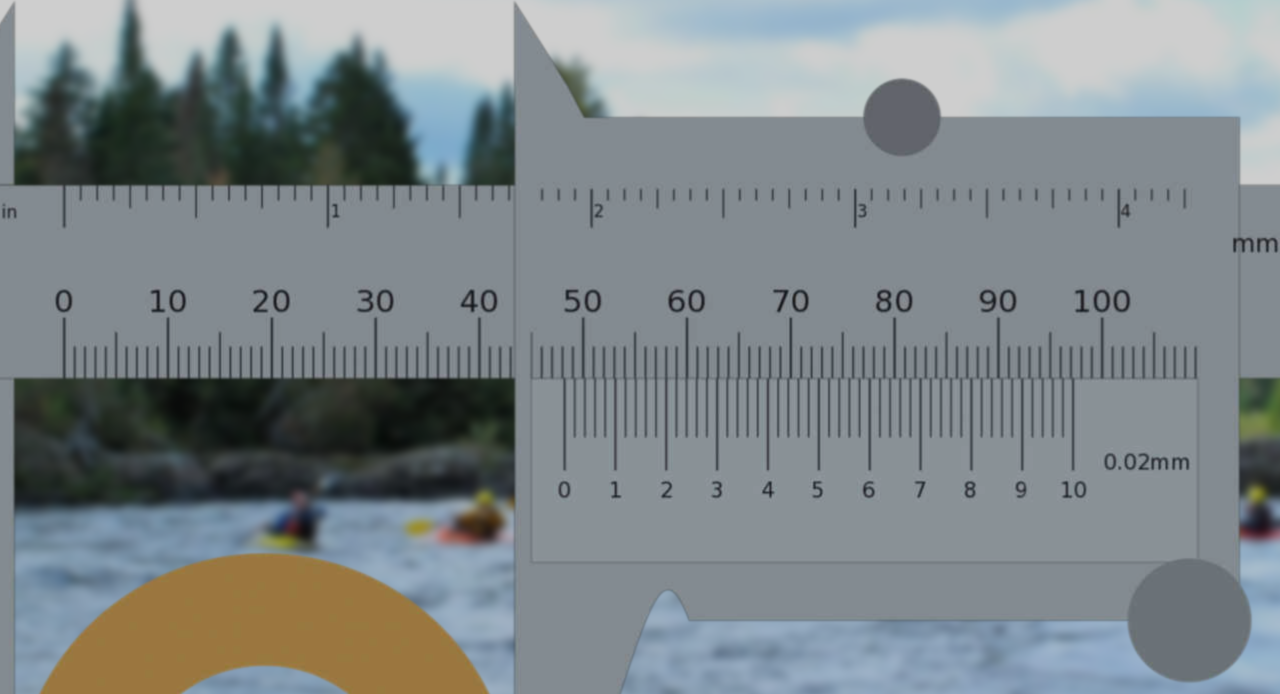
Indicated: 48.2,mm
